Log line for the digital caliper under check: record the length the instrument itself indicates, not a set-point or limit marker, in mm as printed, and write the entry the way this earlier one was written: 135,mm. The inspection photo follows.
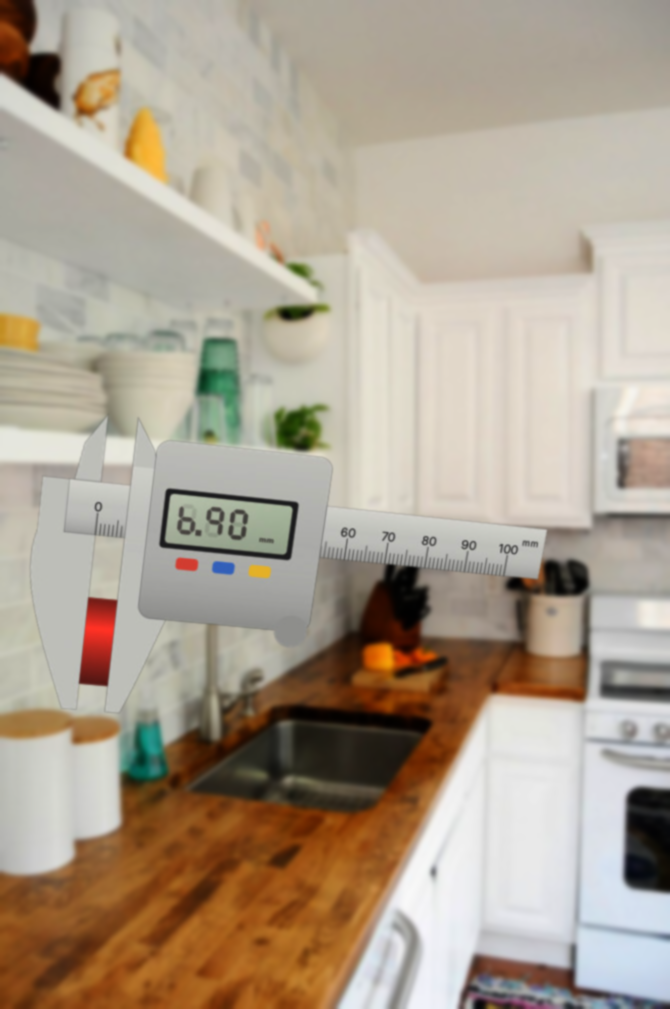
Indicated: 6.90,mm
